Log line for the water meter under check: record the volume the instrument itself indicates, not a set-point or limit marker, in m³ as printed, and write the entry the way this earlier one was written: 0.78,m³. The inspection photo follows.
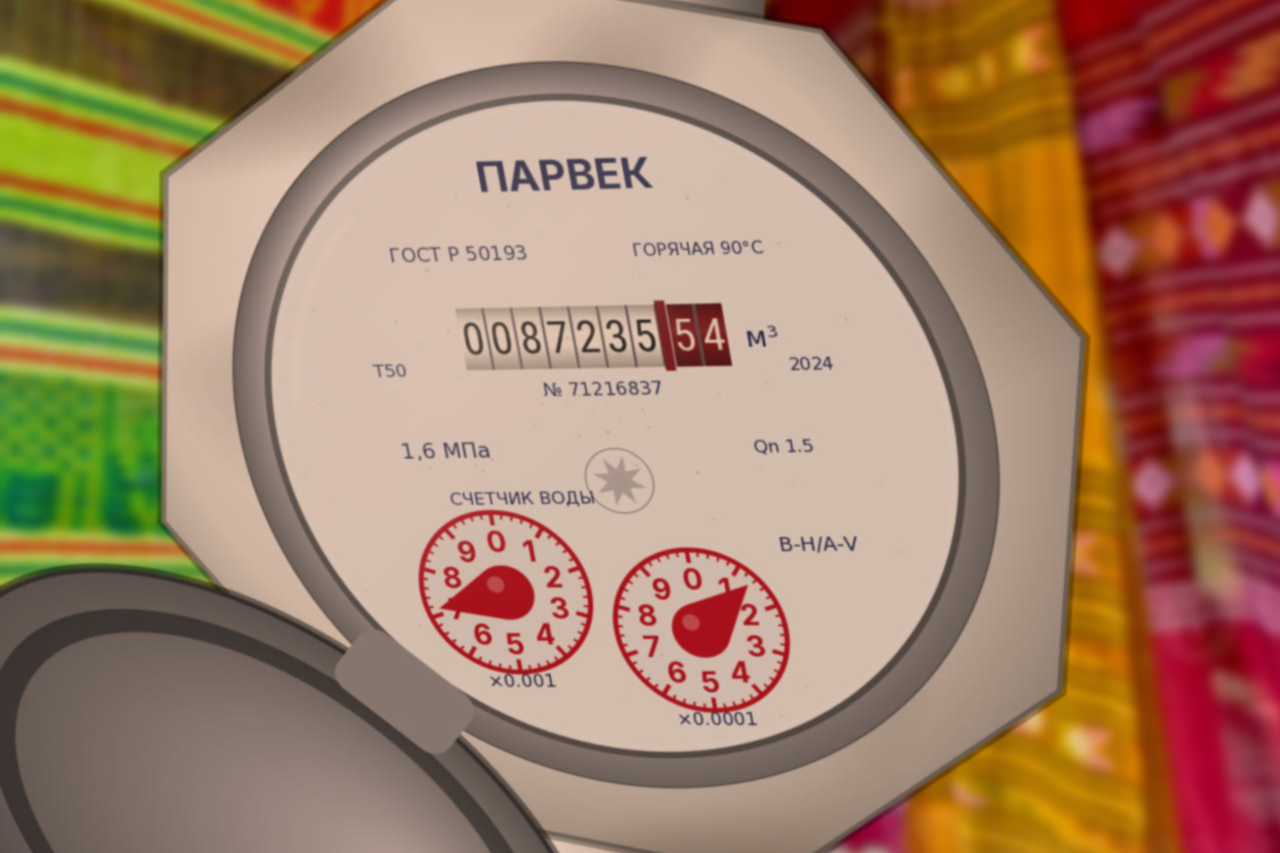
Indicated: 87235.5471,m³
